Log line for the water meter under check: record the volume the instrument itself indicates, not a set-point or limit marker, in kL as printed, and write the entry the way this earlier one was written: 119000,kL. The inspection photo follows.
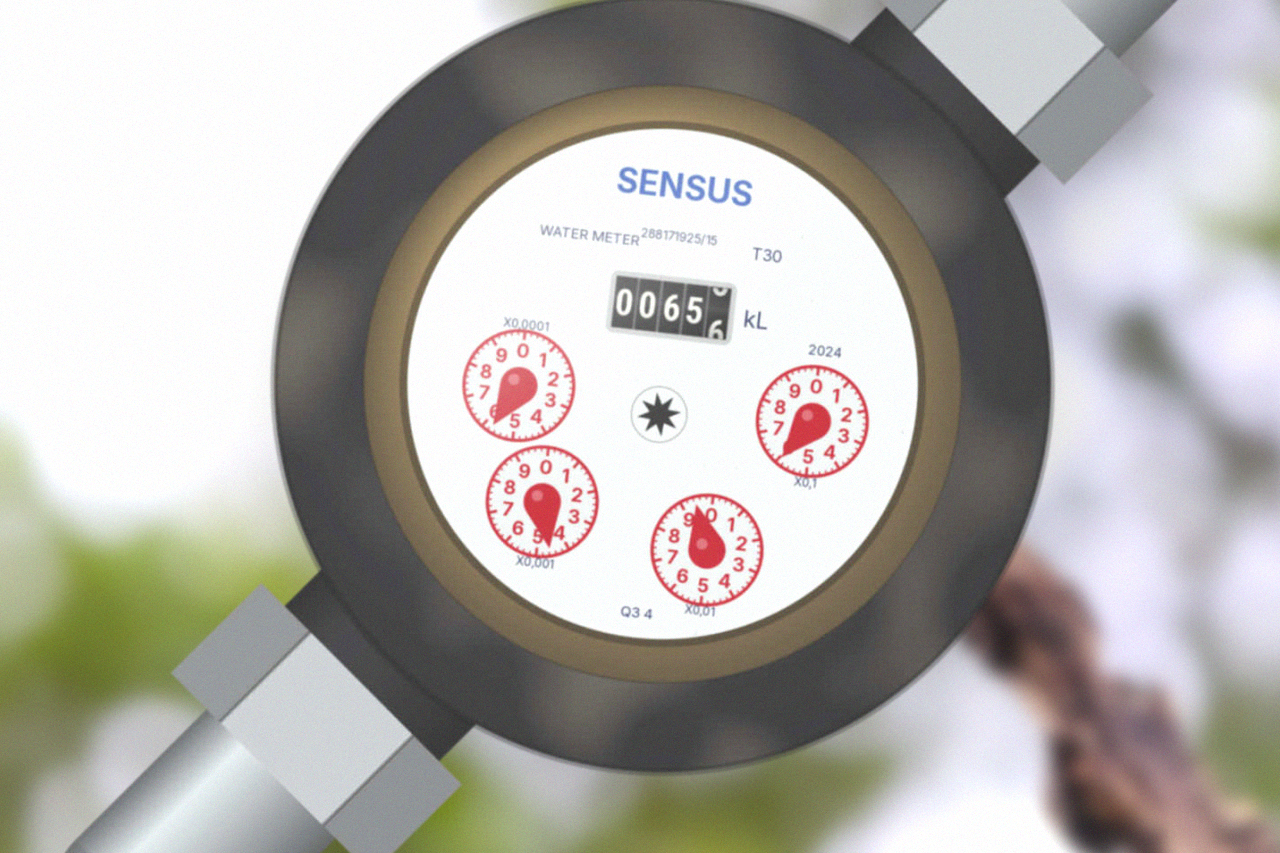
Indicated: 655.5945,kL
